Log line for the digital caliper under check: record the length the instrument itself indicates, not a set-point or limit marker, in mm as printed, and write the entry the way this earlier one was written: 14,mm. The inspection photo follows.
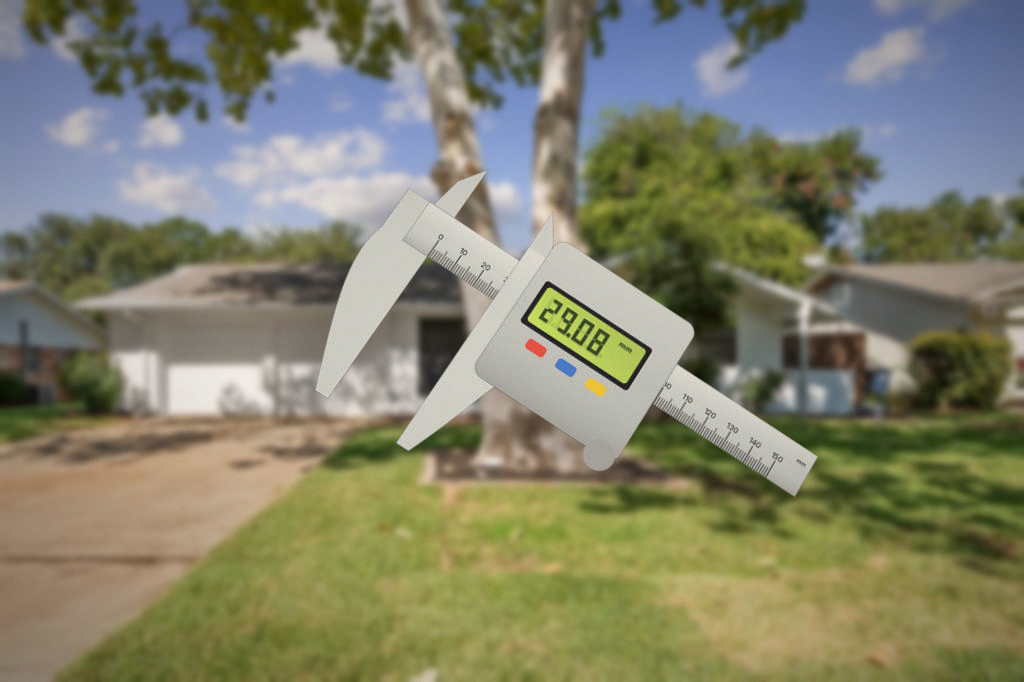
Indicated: 29.08,mm
